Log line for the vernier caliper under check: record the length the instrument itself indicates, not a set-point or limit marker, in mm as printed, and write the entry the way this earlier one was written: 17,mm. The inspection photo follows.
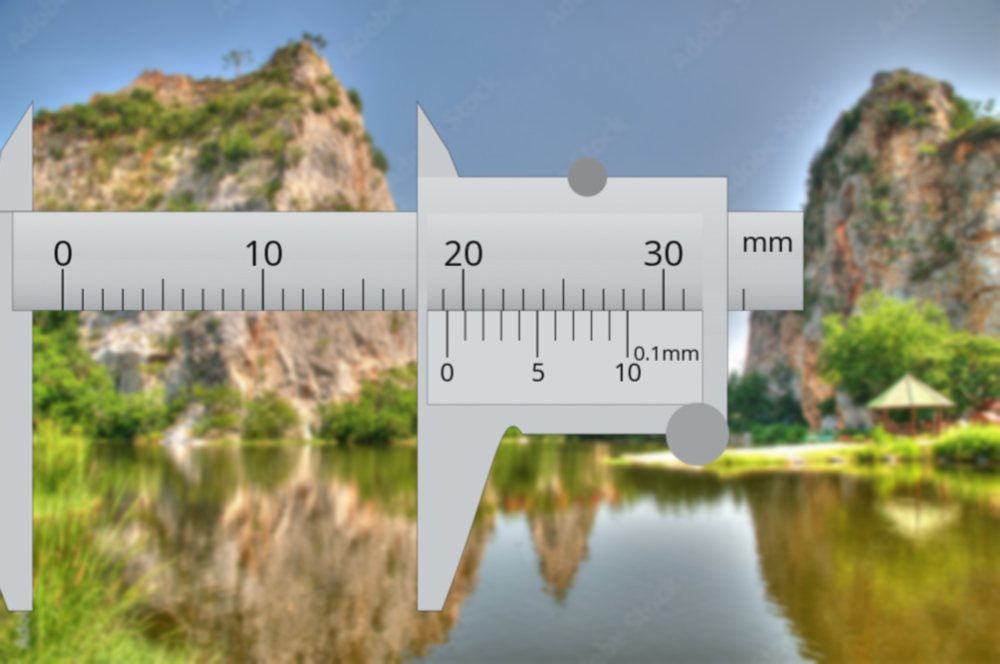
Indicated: 19.2,mm
